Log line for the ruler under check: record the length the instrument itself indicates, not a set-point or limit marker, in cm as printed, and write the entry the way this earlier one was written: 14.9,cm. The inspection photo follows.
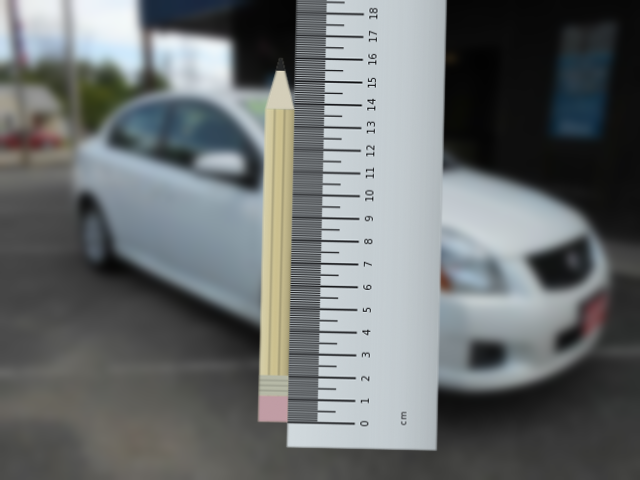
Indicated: 16,cm
